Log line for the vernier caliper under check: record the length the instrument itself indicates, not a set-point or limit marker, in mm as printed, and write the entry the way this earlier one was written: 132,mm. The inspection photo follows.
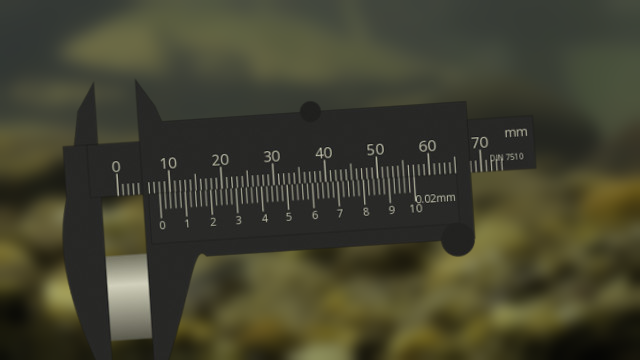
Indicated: 8.0,mm
